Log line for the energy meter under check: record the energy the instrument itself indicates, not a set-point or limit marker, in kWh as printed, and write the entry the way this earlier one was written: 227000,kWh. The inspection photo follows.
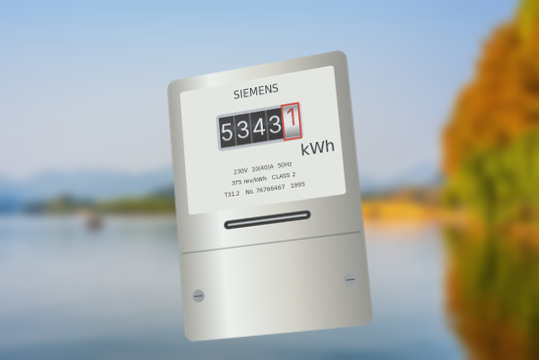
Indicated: 5343.1,kWh
